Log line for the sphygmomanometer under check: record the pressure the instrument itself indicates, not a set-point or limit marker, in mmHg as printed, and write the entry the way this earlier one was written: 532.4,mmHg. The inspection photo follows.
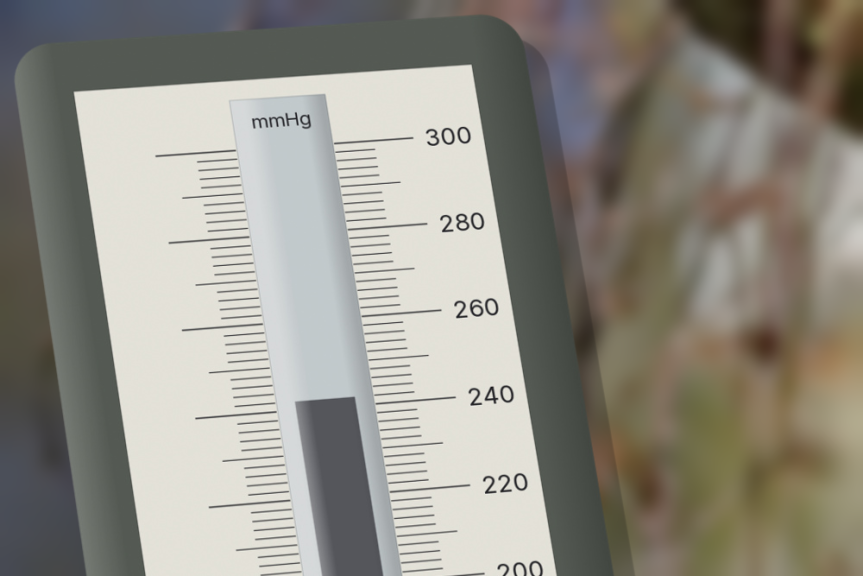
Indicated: 242,mmHg
